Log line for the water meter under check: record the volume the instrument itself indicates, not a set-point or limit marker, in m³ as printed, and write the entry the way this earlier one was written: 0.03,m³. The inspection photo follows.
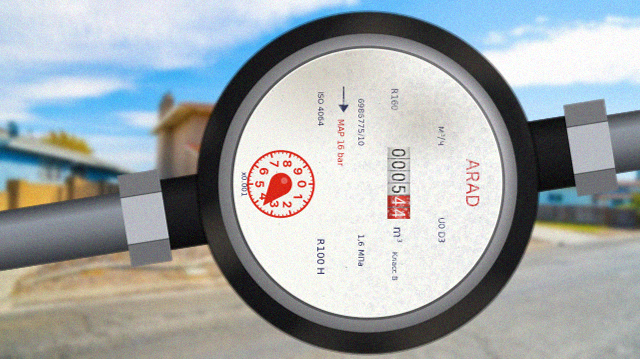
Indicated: 5.443,m³
